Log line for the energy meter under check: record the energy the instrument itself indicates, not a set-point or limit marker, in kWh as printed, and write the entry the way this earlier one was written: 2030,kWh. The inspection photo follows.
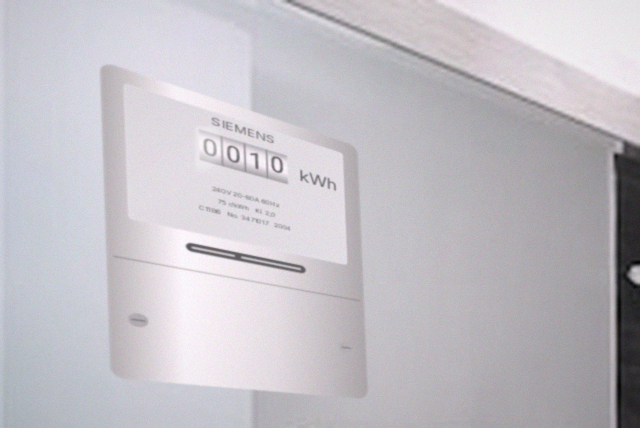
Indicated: 10,kWh
